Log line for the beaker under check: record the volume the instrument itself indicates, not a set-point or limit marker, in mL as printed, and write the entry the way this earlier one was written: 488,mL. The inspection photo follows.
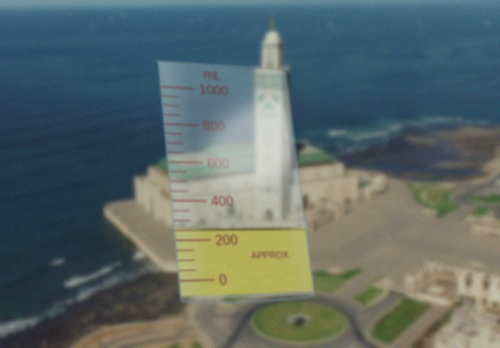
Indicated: 250,mL
